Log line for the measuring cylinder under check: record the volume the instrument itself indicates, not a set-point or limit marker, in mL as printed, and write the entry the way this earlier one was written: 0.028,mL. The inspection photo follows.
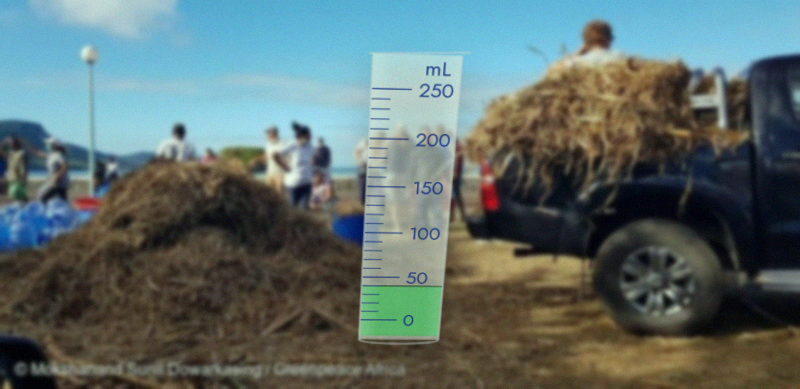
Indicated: 40,mL
